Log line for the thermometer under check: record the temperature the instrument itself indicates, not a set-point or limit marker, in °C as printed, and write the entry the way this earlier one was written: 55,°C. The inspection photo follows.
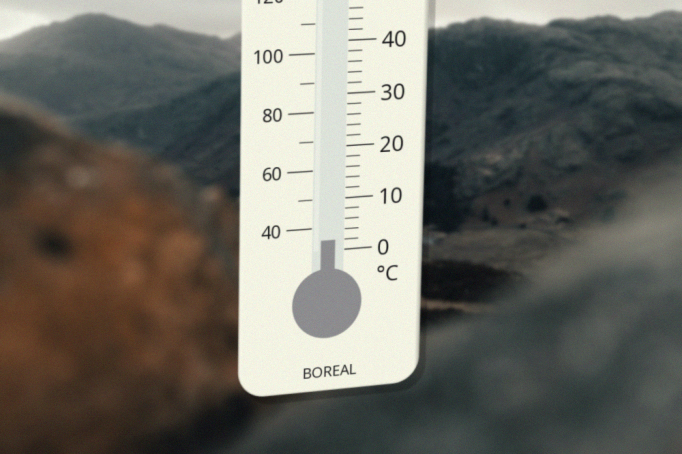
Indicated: 2,°C
